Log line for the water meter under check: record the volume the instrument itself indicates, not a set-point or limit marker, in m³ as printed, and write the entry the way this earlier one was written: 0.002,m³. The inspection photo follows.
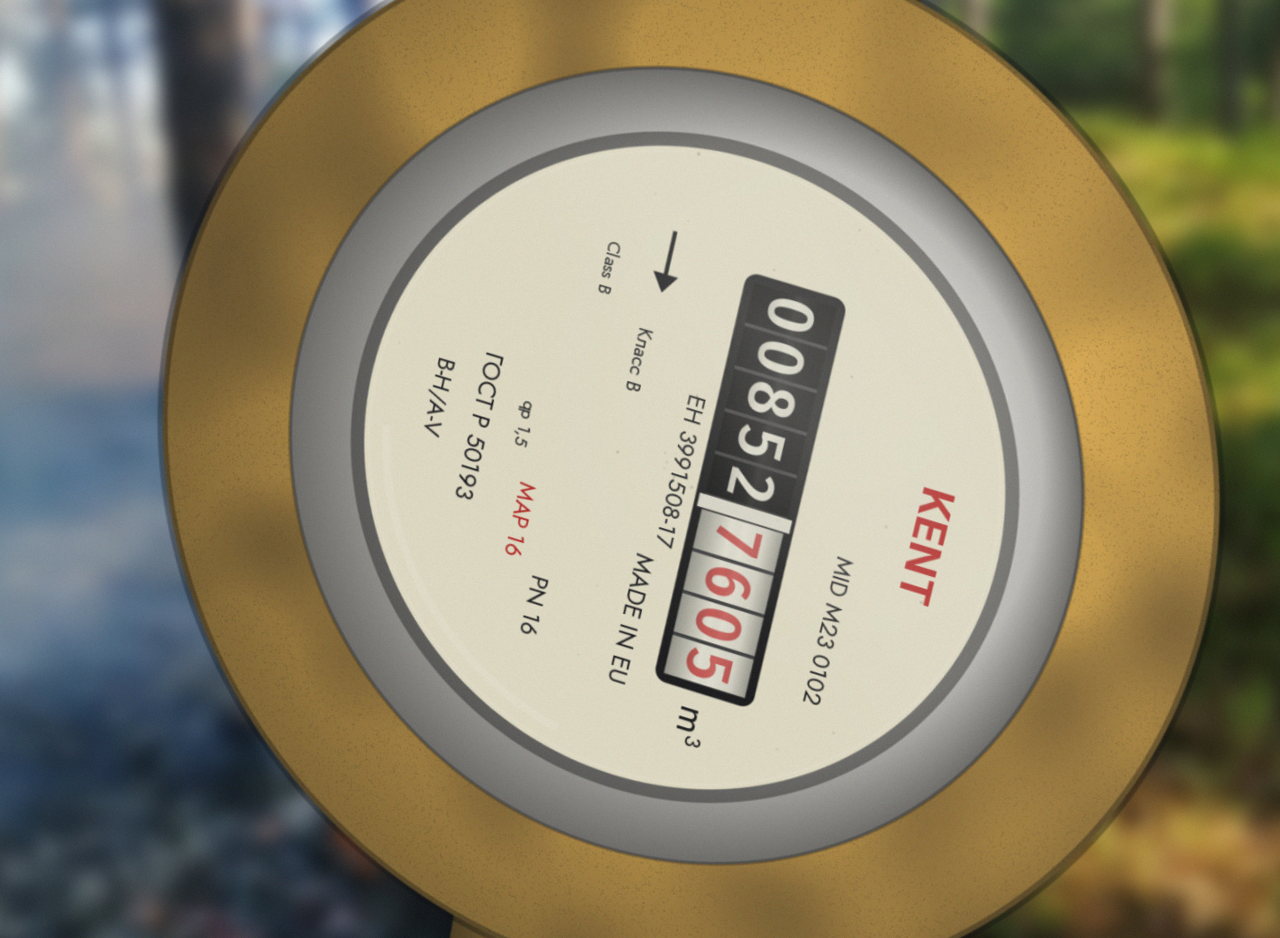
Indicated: 852.7605,m³
